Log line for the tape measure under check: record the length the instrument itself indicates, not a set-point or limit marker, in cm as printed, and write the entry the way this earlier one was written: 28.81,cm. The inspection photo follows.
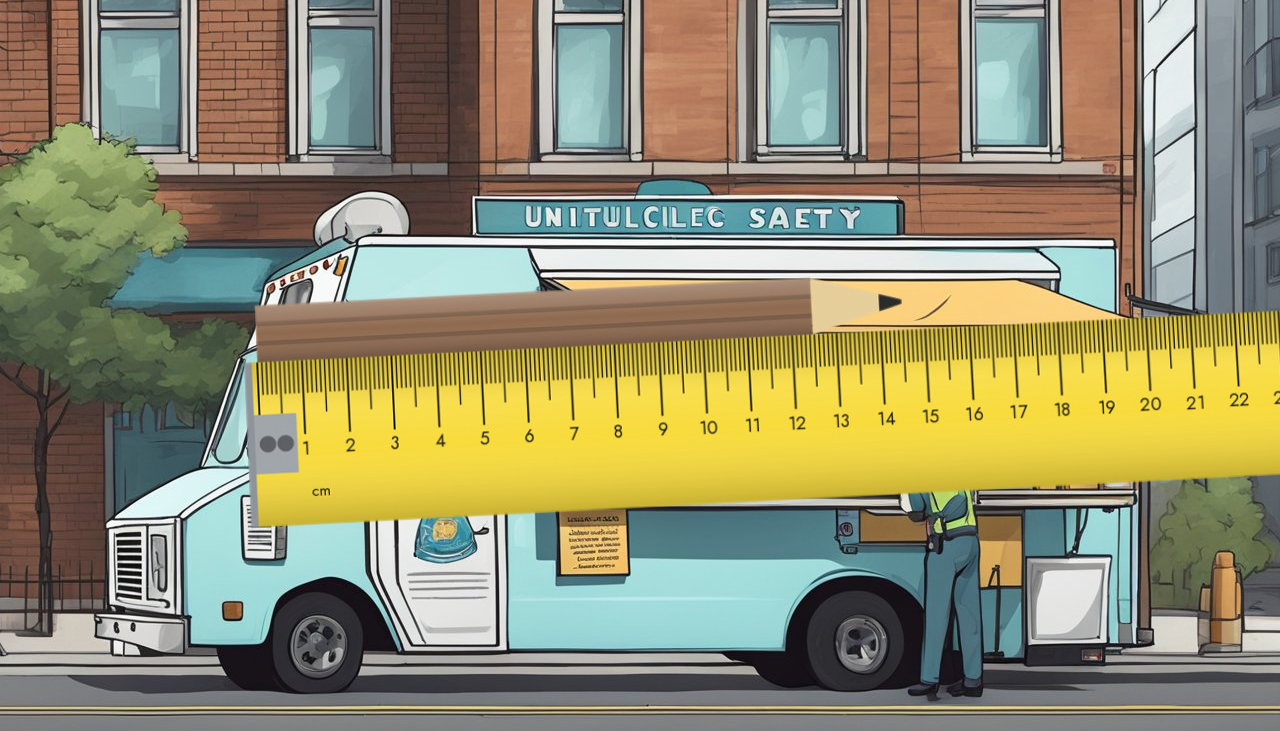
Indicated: 14.5,cm
